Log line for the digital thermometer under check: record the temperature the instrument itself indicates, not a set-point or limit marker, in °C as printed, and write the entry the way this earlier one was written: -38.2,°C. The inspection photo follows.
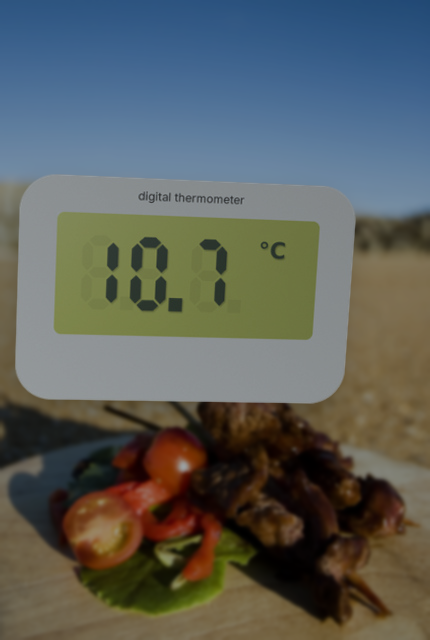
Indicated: 10.7,°C
